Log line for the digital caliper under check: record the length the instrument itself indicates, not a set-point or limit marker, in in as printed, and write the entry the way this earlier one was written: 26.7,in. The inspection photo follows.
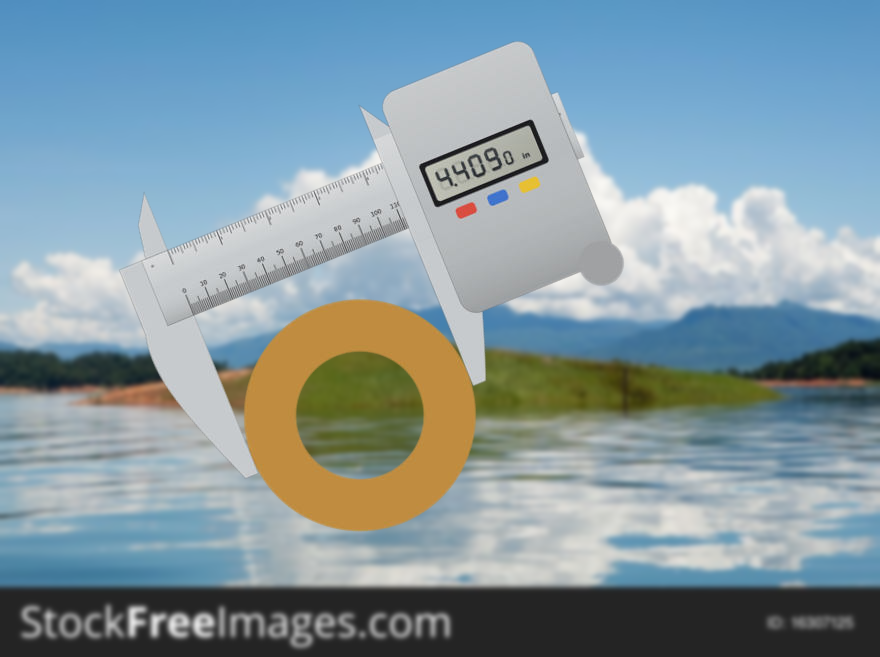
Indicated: 4.4090,in
